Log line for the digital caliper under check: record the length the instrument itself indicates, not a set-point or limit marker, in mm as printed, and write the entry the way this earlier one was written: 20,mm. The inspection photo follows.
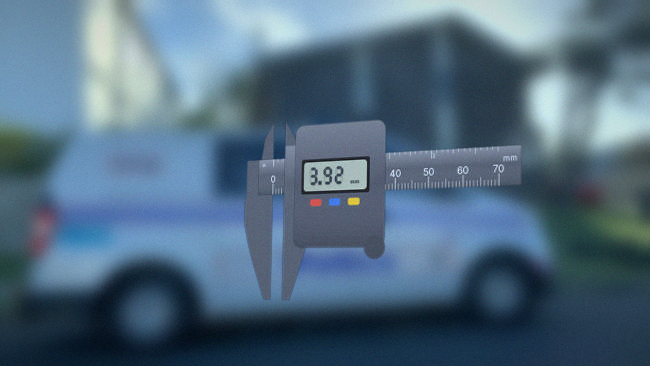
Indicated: 3.92,mm
